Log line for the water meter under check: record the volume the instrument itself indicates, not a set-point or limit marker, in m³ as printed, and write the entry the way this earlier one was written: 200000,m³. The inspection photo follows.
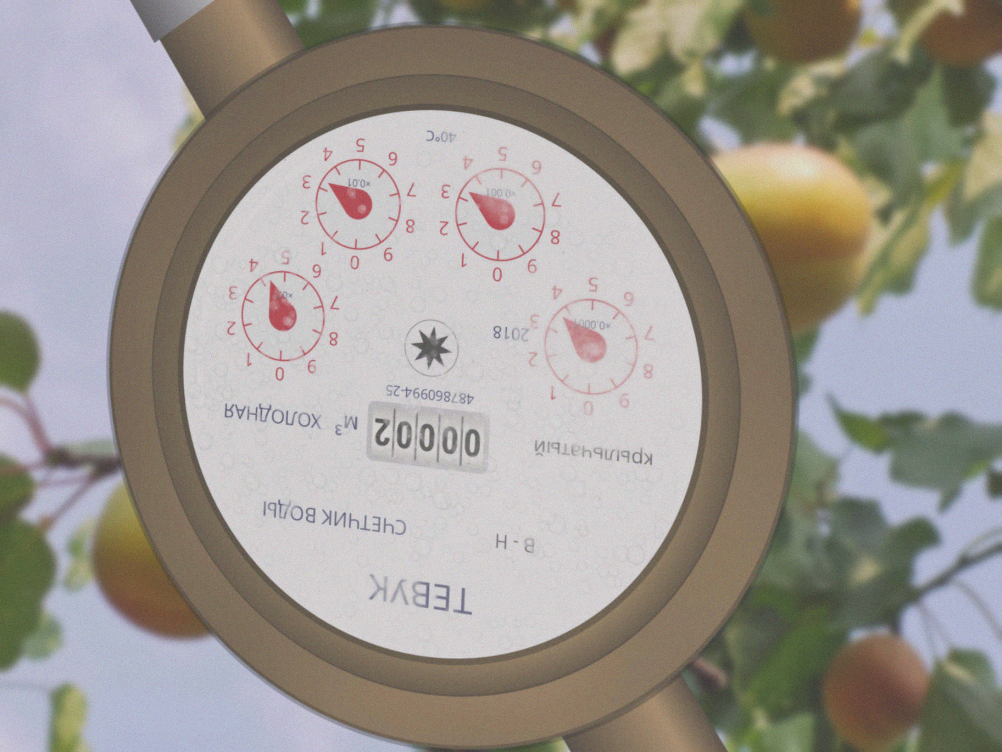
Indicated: 2.4333,m³
